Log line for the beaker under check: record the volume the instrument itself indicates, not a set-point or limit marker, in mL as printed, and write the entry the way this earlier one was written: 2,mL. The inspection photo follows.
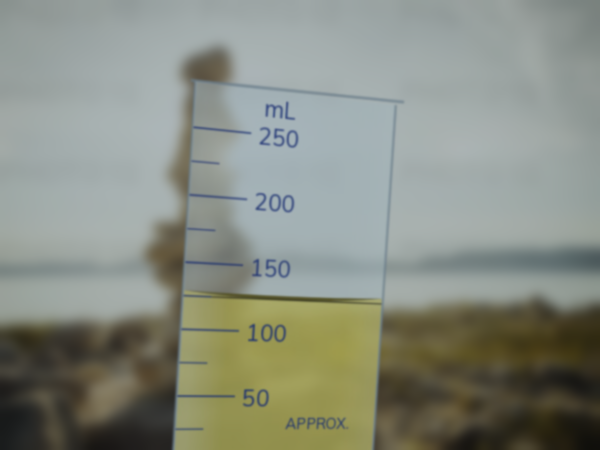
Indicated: 125,mL
